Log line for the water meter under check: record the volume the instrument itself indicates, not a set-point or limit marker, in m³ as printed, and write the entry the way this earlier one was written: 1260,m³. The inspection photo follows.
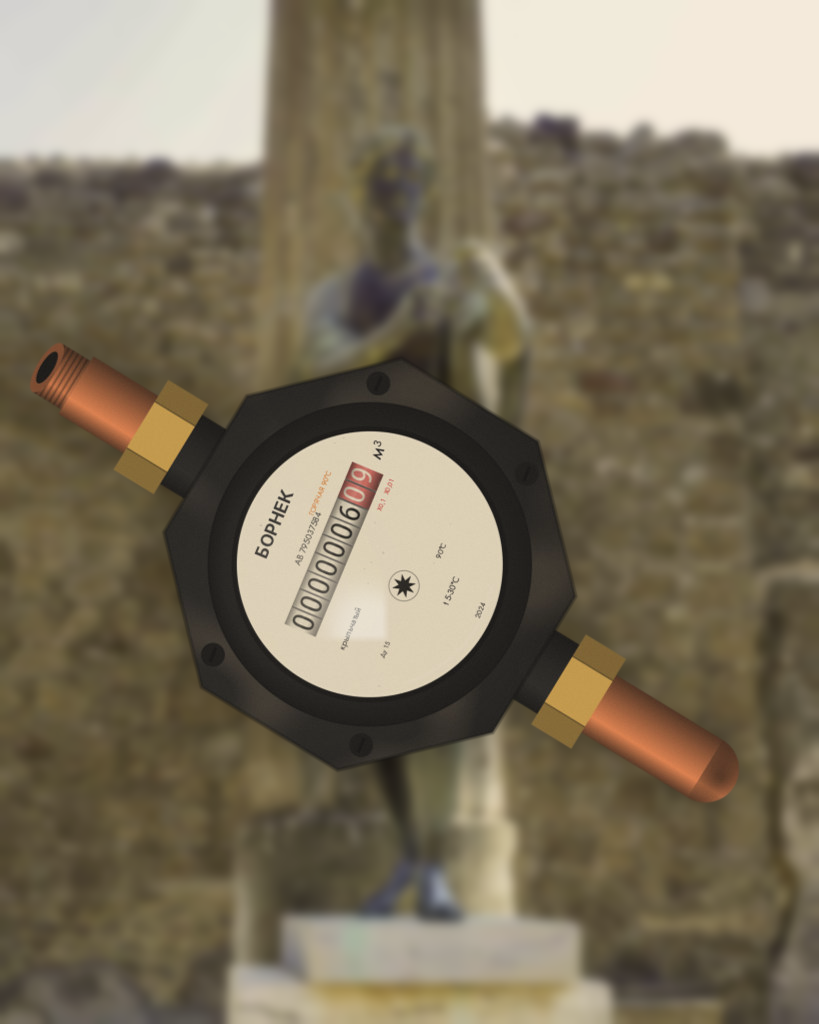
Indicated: 6.09,m³
